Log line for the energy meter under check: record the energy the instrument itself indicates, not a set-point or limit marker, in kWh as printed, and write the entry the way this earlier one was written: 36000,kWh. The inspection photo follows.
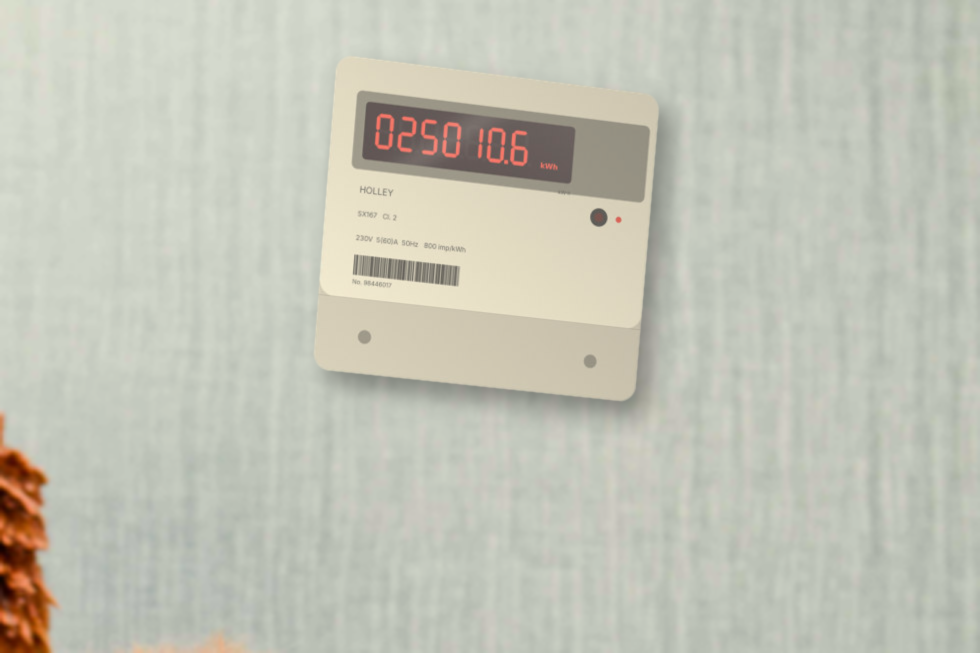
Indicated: 25010.6,kWh
